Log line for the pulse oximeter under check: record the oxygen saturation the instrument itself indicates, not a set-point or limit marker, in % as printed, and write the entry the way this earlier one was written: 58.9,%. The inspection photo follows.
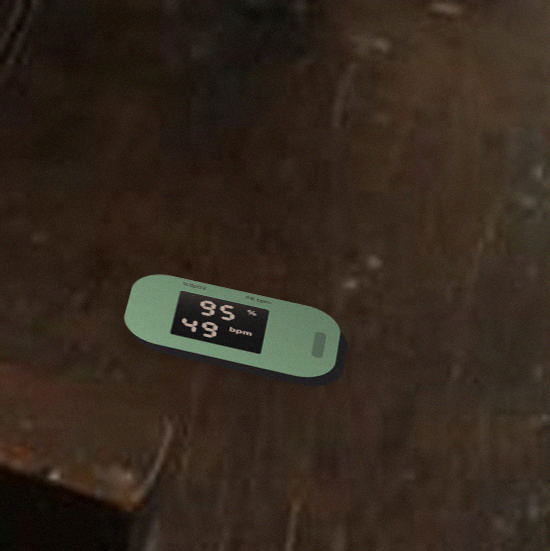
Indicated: 95,%
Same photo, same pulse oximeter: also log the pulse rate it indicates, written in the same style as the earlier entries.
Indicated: 49,bpm
